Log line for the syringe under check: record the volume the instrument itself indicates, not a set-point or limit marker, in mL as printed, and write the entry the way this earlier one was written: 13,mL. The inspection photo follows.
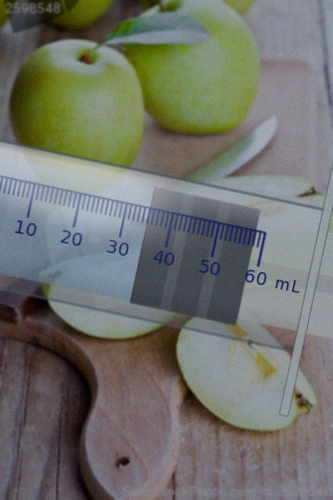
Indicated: 35,mL
